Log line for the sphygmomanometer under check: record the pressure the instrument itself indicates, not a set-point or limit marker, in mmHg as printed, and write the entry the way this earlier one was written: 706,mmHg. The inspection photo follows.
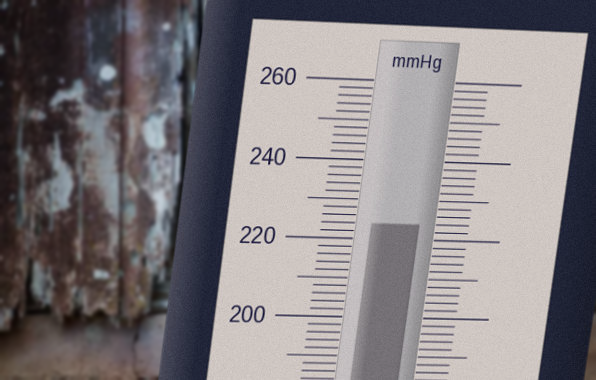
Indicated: 224,mmHg
